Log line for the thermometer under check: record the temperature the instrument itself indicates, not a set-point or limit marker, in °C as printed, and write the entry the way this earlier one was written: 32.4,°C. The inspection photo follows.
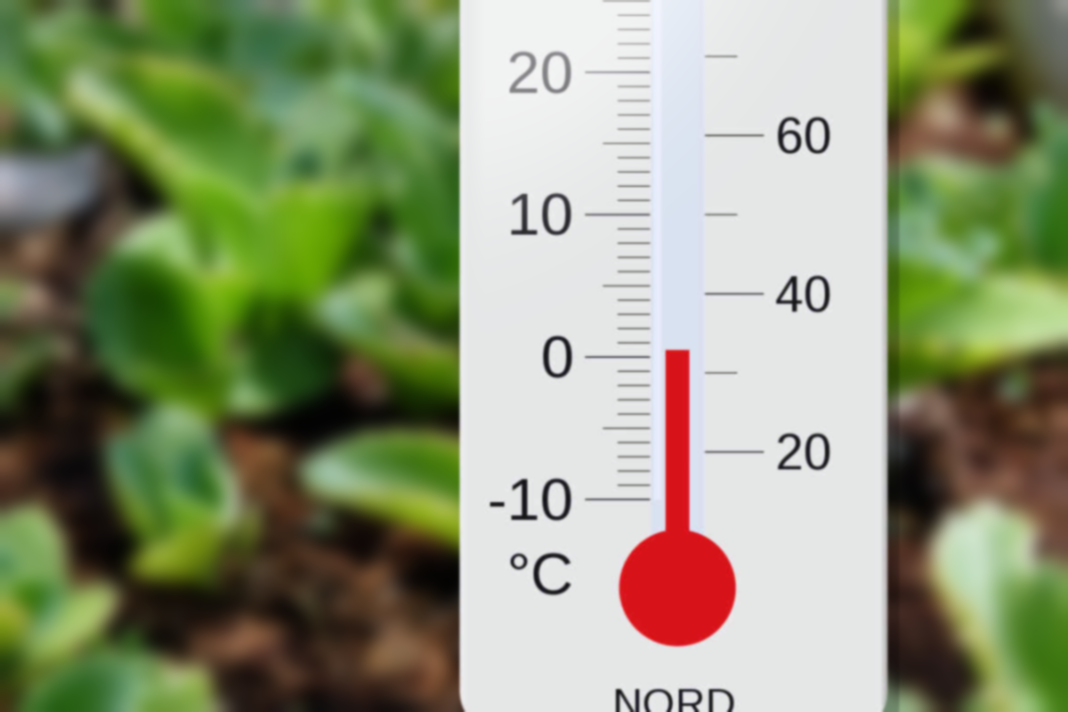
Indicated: 0.5,°C
